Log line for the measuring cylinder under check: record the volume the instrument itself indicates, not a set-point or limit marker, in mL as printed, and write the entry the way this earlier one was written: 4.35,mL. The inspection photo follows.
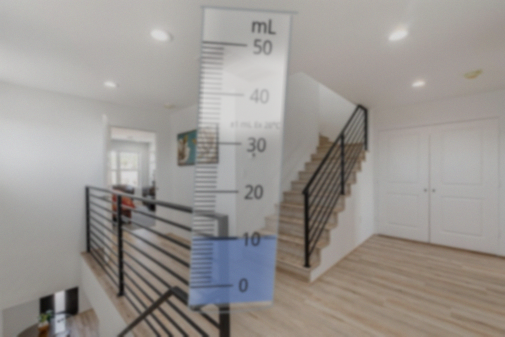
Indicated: 10,mL
